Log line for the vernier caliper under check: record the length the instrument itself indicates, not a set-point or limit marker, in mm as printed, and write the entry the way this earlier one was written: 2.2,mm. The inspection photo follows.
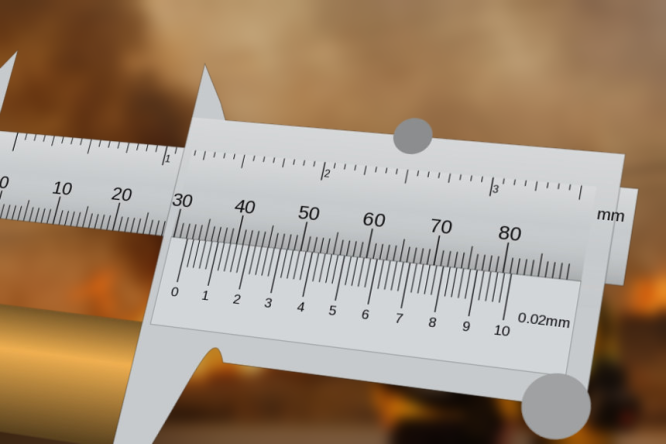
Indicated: 32.2,mm
